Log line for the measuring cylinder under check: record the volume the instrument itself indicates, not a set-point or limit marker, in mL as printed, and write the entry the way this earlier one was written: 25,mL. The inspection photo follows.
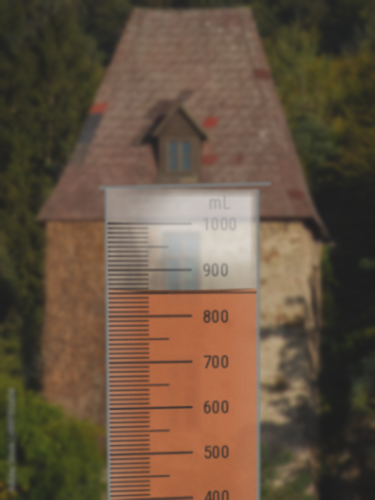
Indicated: 850,mL
